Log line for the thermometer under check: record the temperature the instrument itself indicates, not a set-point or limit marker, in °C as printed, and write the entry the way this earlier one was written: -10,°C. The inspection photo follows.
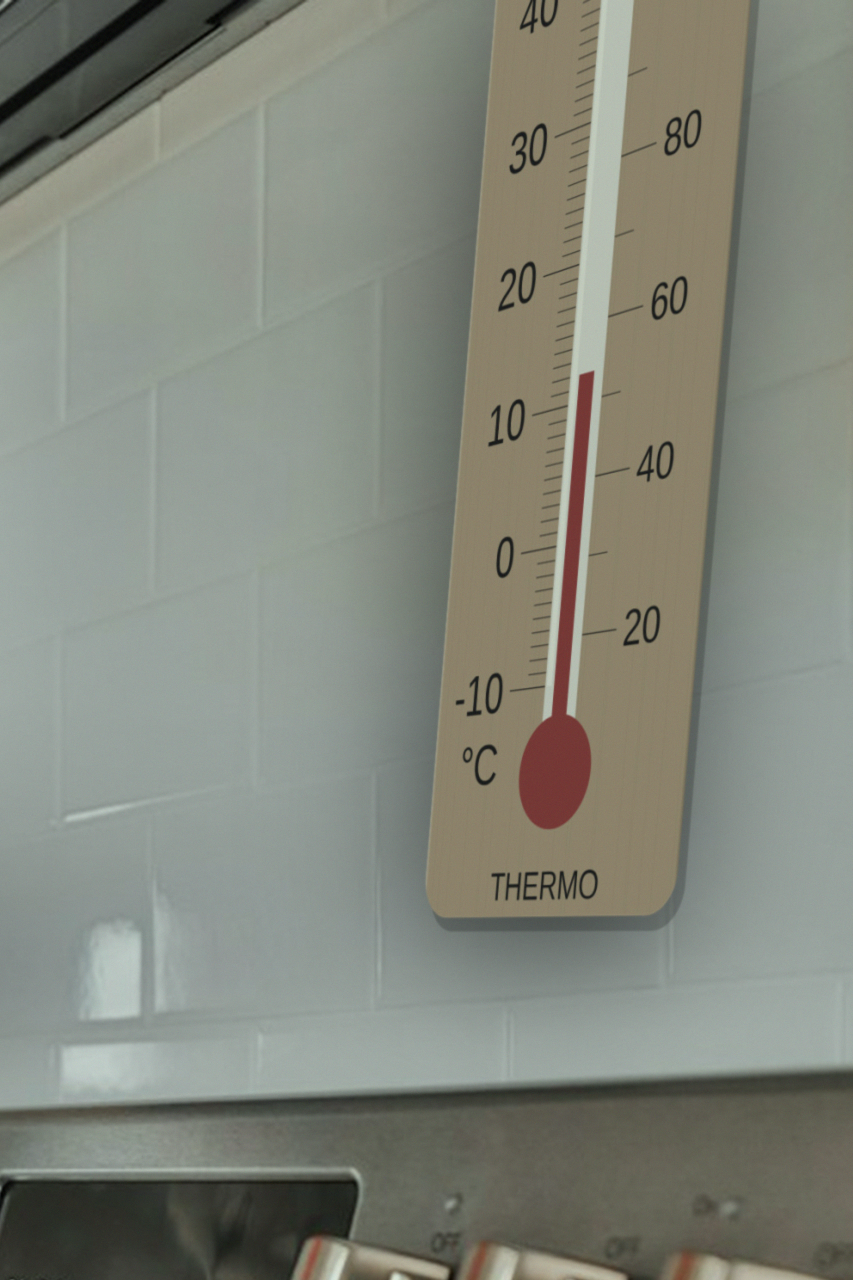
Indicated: 12,°C
